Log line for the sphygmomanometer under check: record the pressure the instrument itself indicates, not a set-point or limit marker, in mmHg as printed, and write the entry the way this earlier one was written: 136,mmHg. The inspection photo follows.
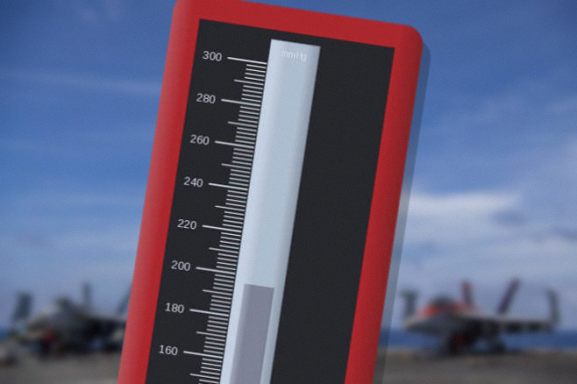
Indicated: 196,mmHg
